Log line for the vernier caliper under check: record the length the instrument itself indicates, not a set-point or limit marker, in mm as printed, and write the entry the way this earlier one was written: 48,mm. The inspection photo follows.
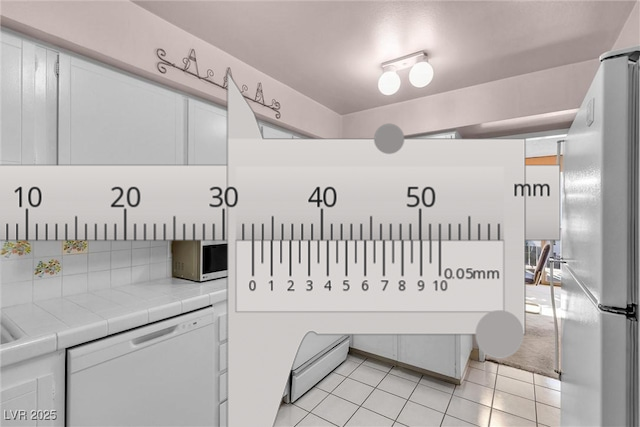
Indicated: 33.0,mm
